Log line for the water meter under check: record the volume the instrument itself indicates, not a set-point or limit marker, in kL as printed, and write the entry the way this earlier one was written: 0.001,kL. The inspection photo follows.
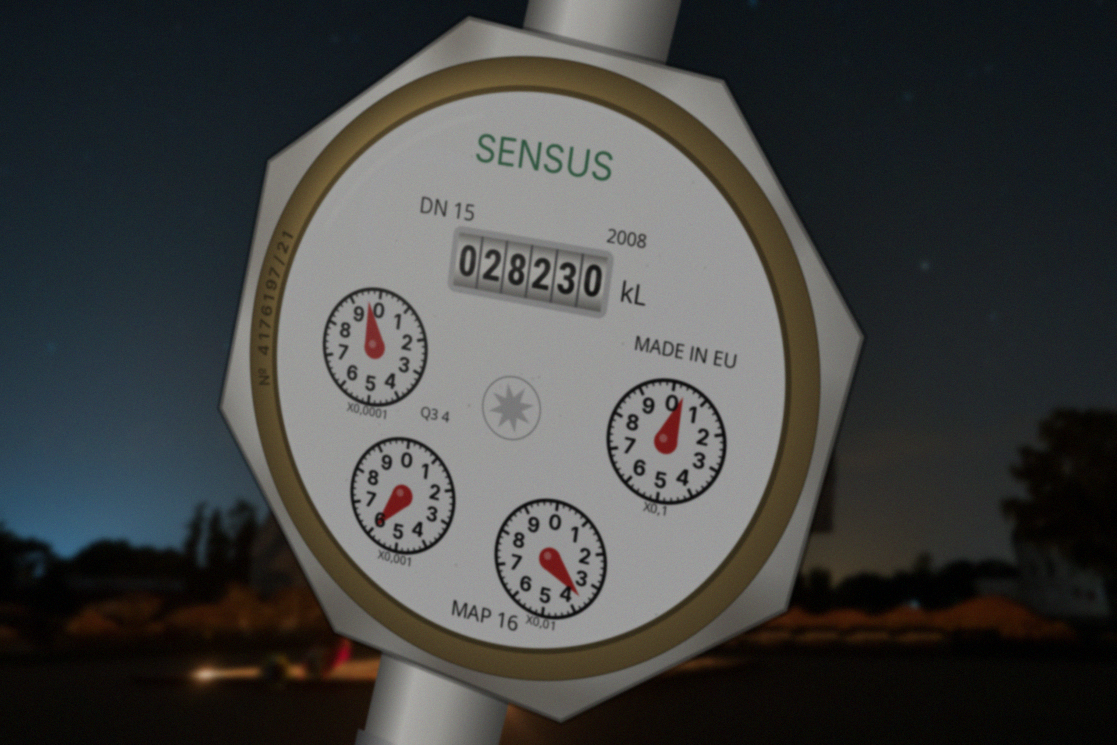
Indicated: 28230.0359,kL
